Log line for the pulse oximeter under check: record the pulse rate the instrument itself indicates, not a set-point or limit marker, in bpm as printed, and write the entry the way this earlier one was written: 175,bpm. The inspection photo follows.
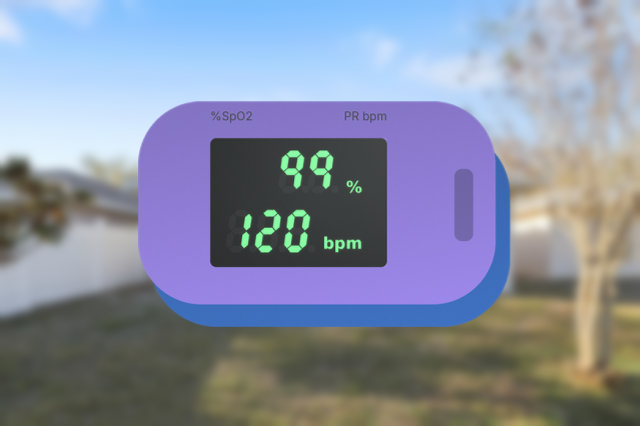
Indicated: 120,bpm
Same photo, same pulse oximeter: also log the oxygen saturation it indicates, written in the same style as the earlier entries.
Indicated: 99,%
